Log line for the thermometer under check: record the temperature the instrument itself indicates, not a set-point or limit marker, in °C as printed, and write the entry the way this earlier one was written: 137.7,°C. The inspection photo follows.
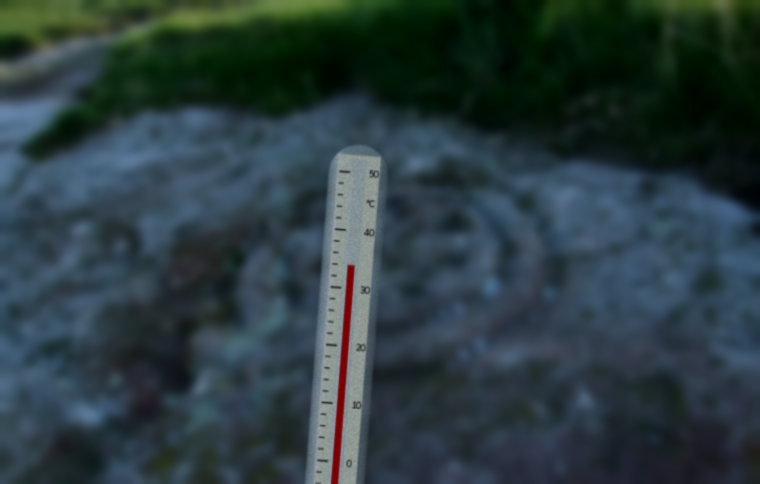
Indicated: 34,°C
